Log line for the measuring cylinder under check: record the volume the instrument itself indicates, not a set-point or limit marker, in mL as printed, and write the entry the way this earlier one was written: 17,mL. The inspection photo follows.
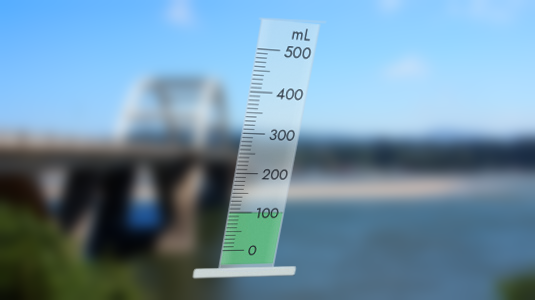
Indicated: 100,mL
